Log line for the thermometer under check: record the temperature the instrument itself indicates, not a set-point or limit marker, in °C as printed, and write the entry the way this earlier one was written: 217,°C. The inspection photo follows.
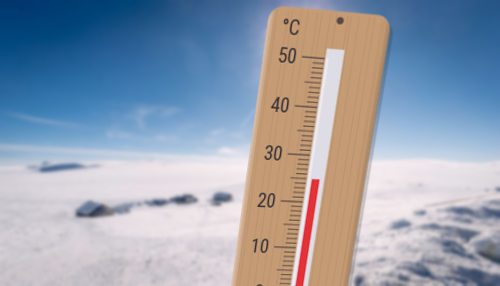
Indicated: 25,°C
